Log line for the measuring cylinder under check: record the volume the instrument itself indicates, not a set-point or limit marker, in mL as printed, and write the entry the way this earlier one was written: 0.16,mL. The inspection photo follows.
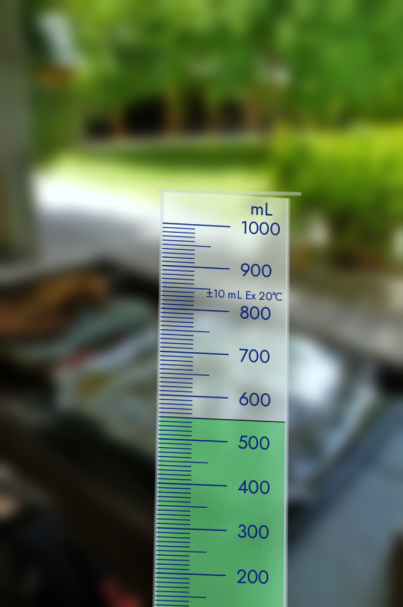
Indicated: 550,mL
